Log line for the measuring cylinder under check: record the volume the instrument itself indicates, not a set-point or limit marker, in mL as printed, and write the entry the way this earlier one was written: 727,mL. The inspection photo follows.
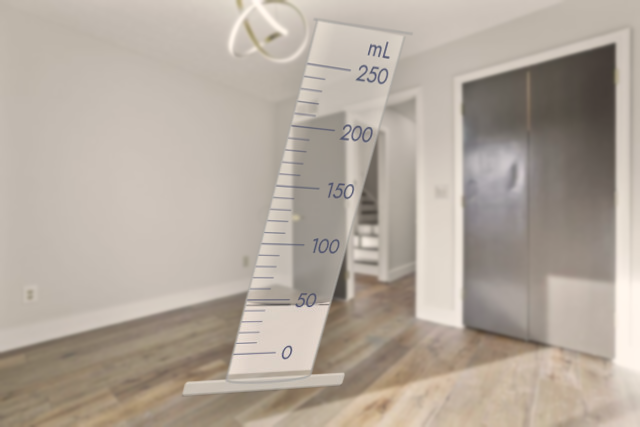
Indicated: 45,mL
